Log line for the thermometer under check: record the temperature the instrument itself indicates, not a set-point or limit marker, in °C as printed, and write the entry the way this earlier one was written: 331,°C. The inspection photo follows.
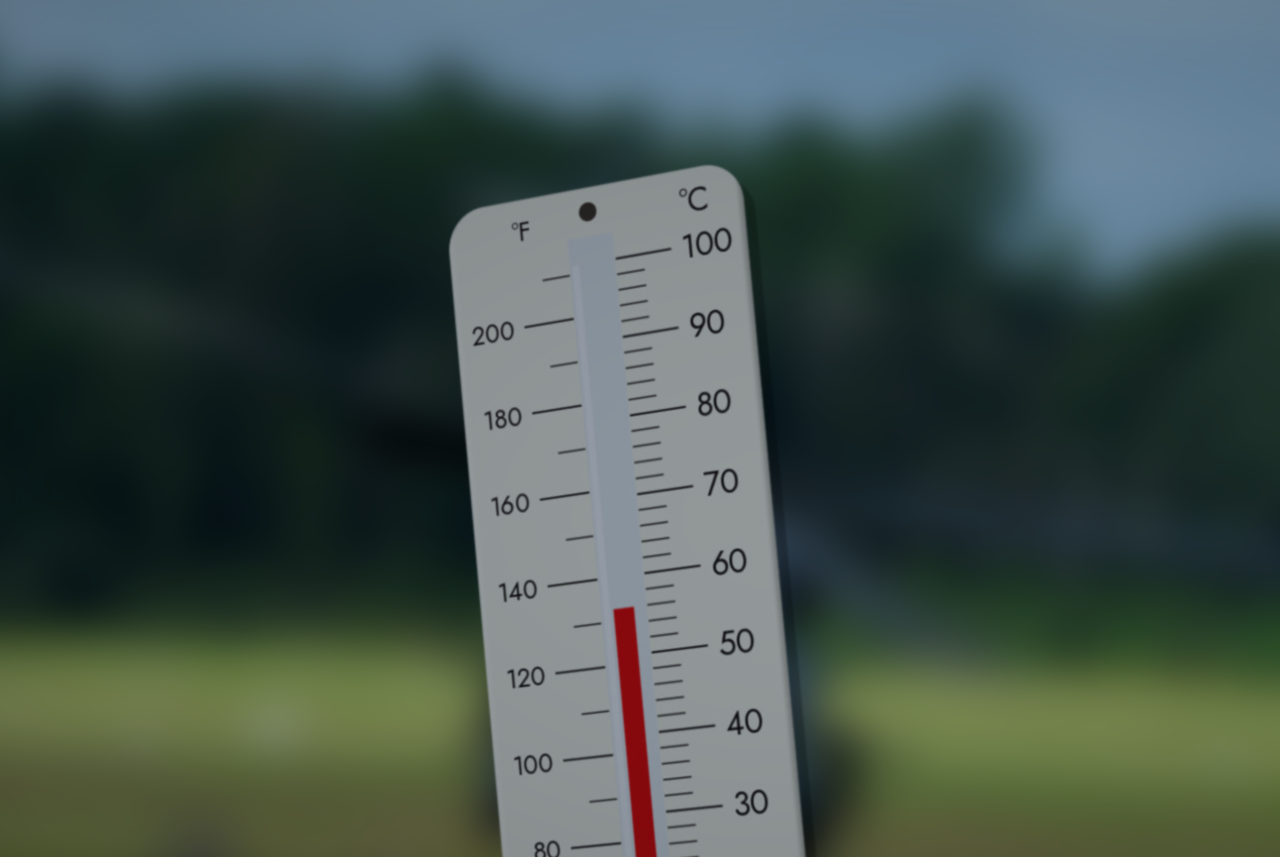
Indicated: 56,°C
